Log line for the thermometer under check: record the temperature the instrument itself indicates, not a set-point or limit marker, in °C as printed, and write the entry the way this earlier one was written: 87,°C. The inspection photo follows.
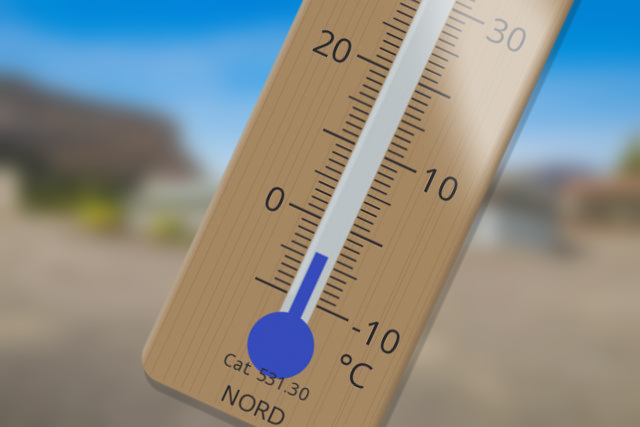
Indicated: -4,°C
